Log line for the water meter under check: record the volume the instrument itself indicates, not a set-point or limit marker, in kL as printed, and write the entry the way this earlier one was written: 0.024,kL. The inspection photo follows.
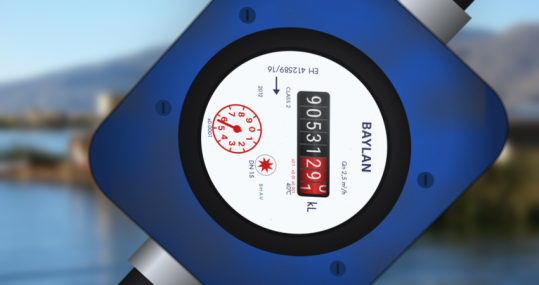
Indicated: 90531.2905,kL
